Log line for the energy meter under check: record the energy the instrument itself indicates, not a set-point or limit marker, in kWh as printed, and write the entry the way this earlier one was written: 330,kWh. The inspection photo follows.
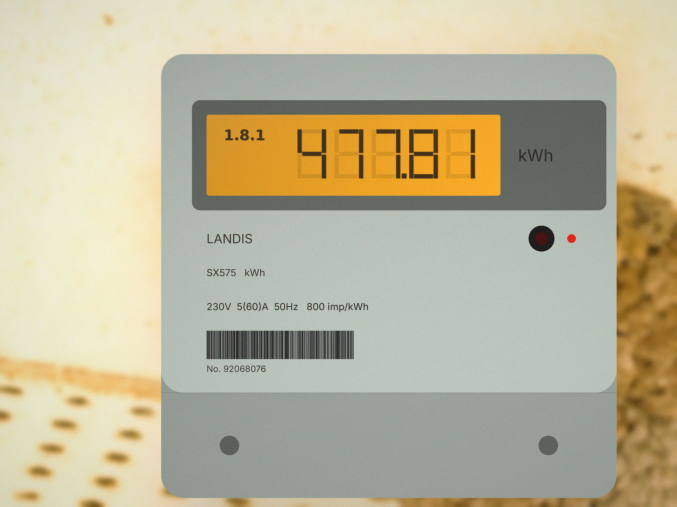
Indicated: 477.81,kWh
